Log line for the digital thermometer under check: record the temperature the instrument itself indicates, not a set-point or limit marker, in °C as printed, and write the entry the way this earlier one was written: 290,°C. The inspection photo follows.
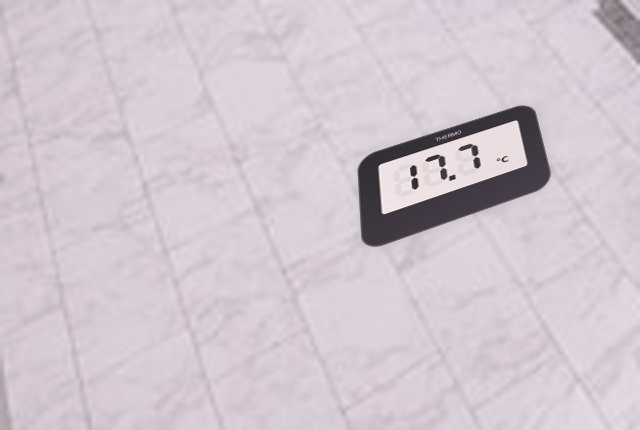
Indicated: 17.7,°C
